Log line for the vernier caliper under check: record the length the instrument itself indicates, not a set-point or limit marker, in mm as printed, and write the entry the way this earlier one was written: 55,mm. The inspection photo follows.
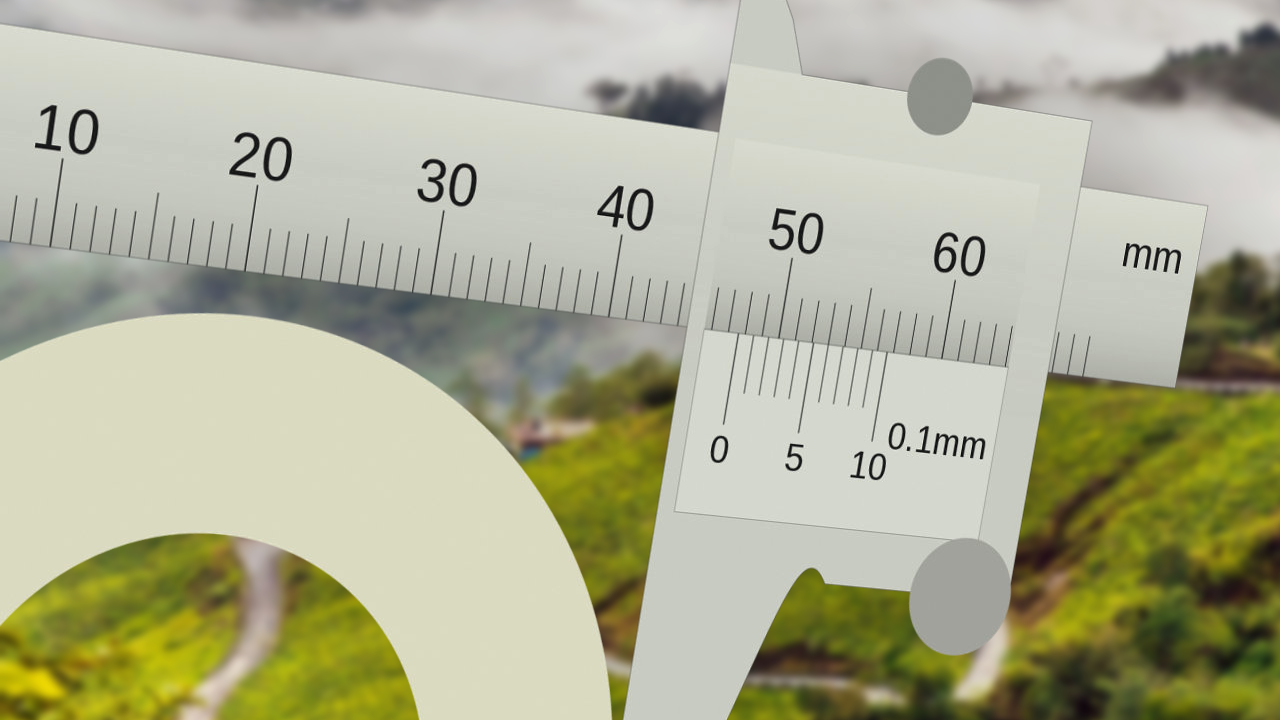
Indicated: 47.6,mm
